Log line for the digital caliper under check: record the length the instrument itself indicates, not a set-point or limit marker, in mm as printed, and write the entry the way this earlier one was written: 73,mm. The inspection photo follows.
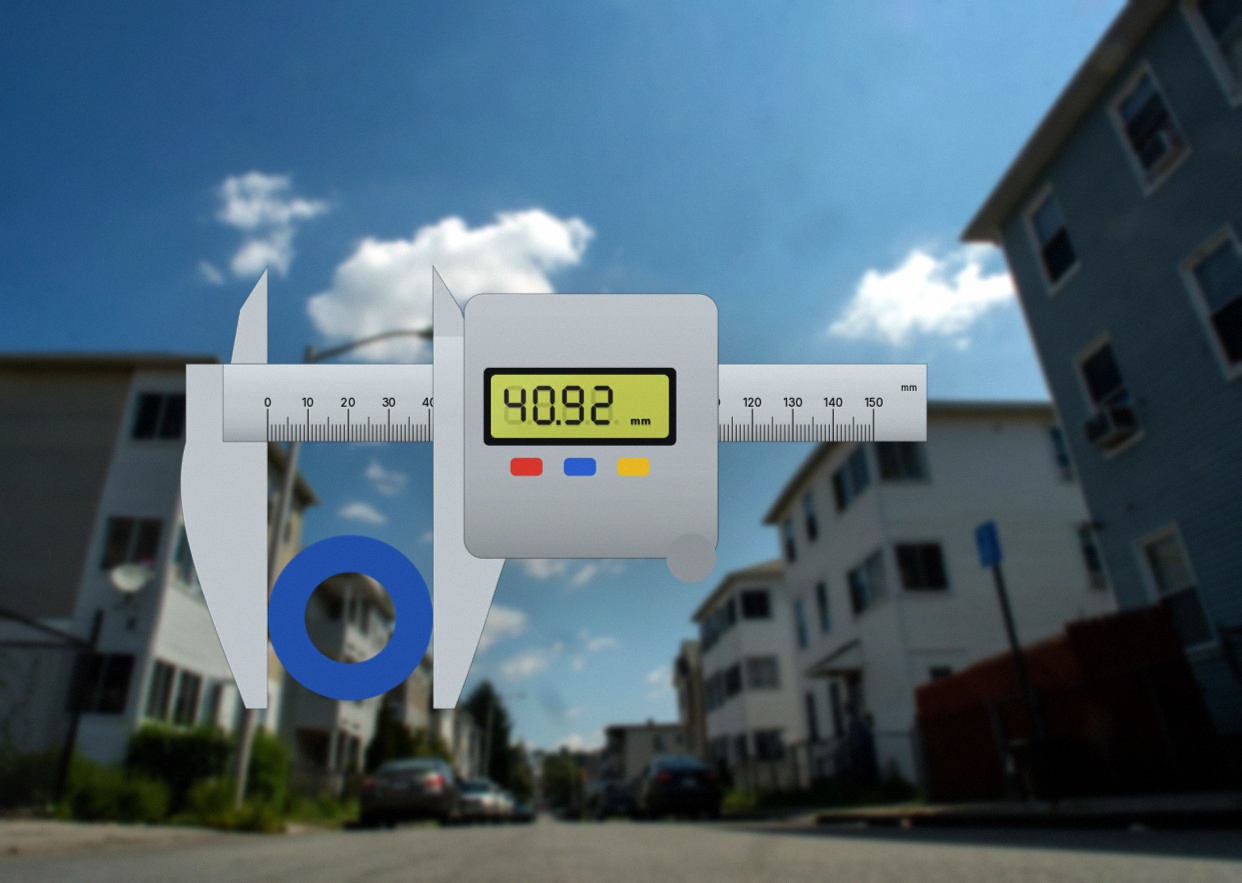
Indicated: 40.92,mm
